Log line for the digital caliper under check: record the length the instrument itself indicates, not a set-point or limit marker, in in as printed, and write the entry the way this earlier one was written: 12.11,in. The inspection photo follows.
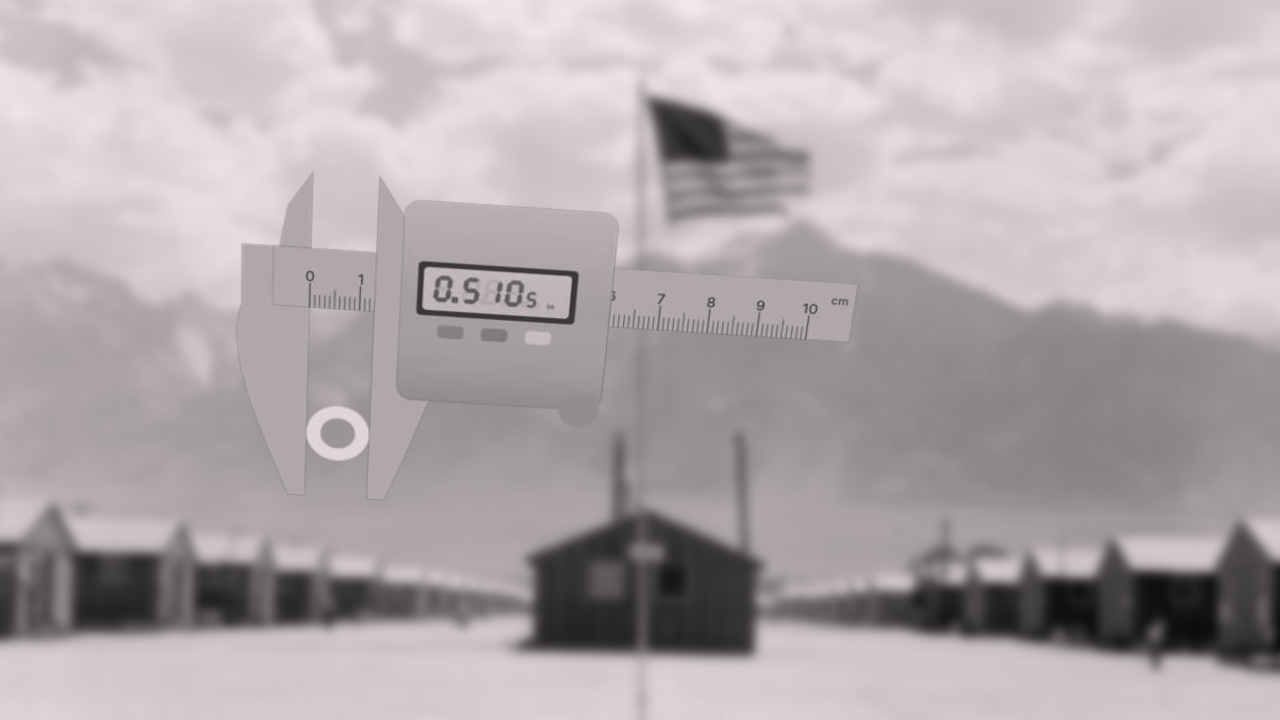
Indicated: 0.5105,in
